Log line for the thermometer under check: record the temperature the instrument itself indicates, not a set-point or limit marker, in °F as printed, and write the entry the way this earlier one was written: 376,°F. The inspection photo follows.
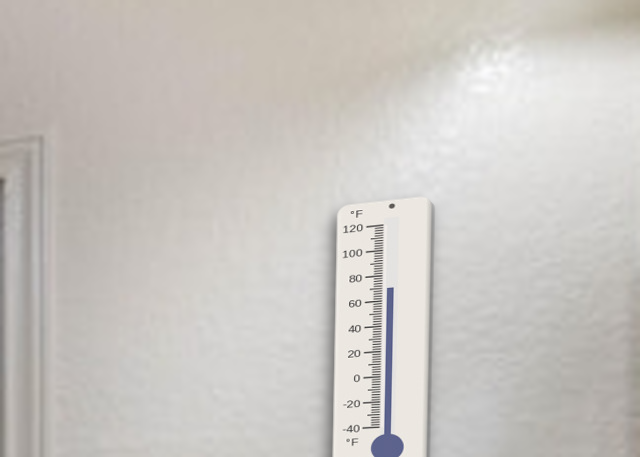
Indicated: 70,°F
